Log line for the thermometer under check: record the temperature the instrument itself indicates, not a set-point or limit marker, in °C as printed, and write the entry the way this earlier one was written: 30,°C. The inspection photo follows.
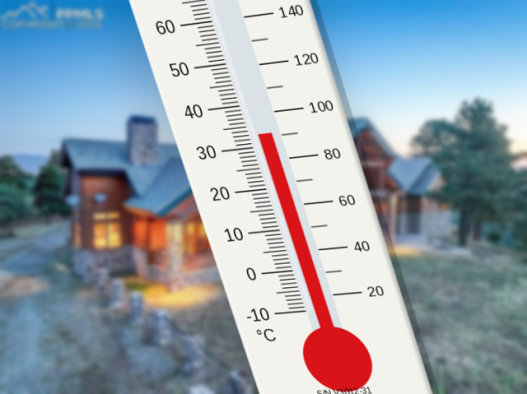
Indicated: 33,°C
